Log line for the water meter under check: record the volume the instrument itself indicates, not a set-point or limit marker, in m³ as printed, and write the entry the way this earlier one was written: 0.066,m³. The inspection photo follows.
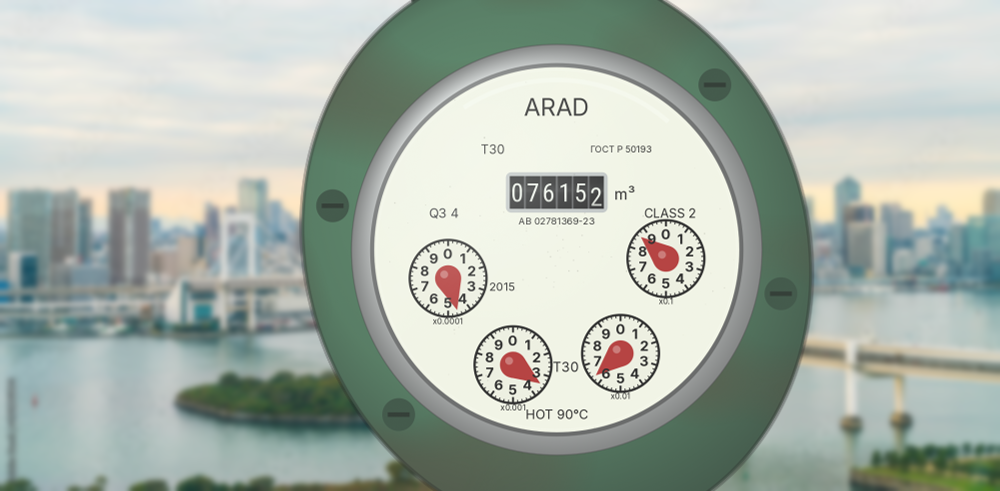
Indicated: 76151.8634,m³
